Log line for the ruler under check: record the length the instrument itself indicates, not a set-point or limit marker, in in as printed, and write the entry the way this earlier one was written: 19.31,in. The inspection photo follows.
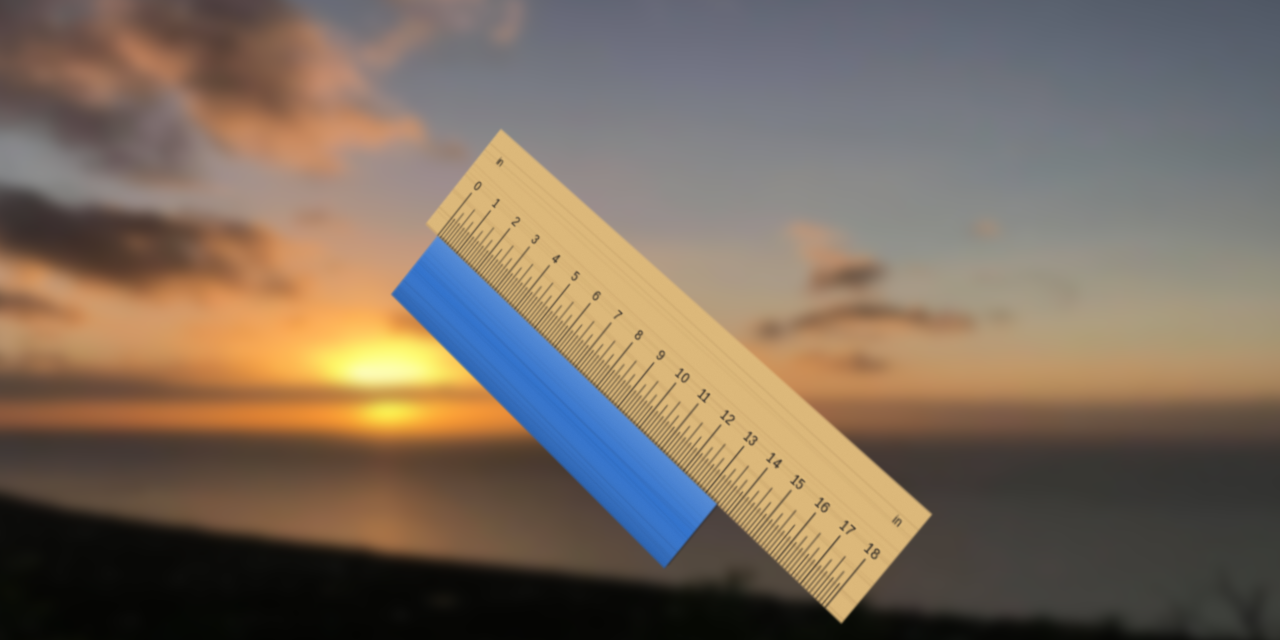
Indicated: 13.5,in
